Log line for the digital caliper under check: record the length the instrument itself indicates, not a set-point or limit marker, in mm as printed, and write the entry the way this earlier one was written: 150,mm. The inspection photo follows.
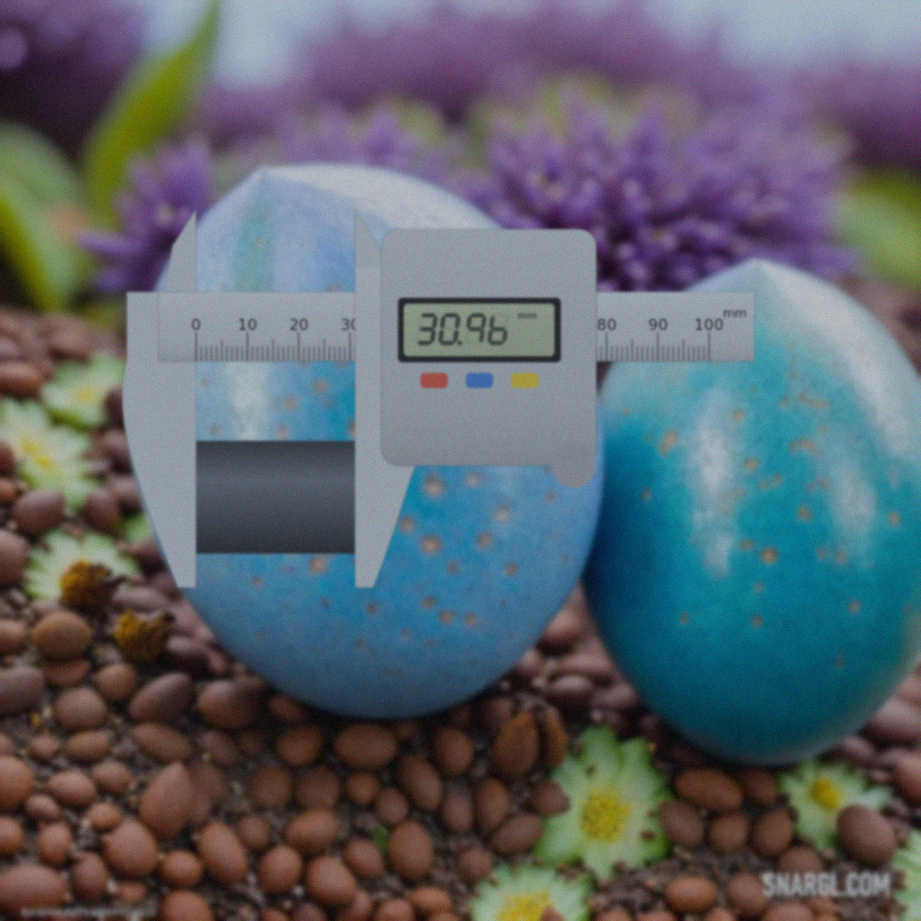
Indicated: 30.96,mm
